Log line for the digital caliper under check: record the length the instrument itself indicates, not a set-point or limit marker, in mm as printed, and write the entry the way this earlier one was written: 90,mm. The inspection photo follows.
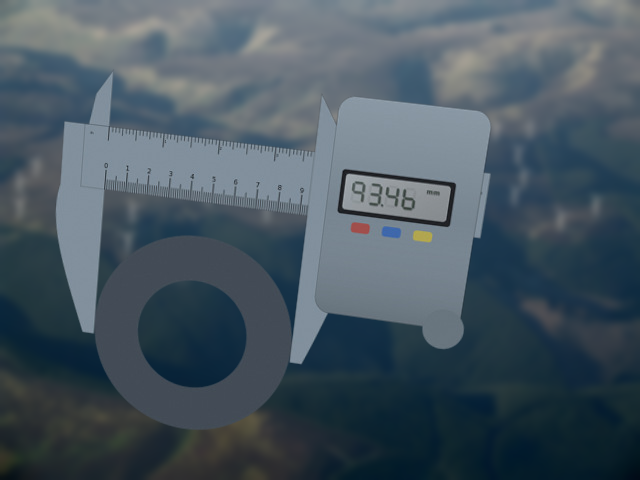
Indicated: 93.46,mm
